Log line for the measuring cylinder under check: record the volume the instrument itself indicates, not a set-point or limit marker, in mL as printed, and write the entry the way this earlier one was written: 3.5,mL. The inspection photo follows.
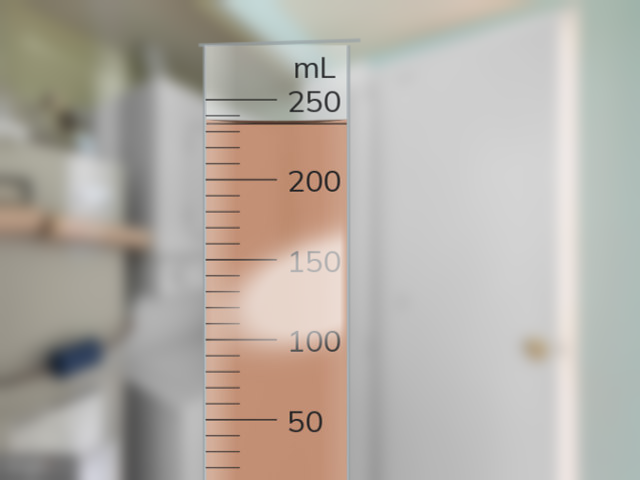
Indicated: 235,mL
